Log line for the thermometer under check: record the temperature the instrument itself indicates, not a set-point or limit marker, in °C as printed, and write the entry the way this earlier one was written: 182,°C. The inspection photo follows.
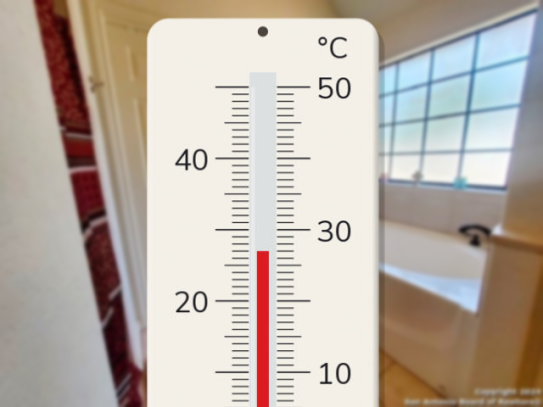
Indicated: 27,°C
